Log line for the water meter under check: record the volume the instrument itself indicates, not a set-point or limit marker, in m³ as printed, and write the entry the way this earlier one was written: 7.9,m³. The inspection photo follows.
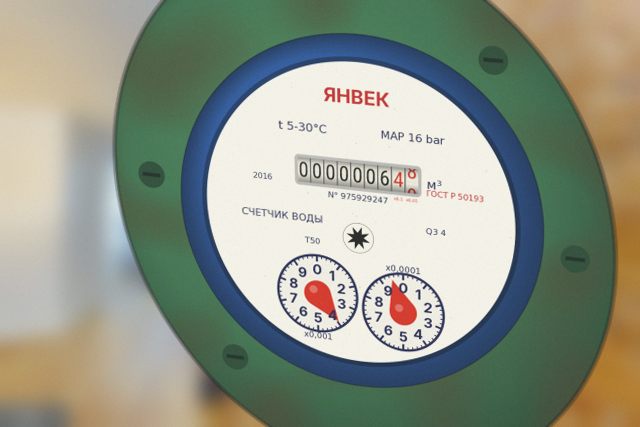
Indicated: 6.4839,m³
